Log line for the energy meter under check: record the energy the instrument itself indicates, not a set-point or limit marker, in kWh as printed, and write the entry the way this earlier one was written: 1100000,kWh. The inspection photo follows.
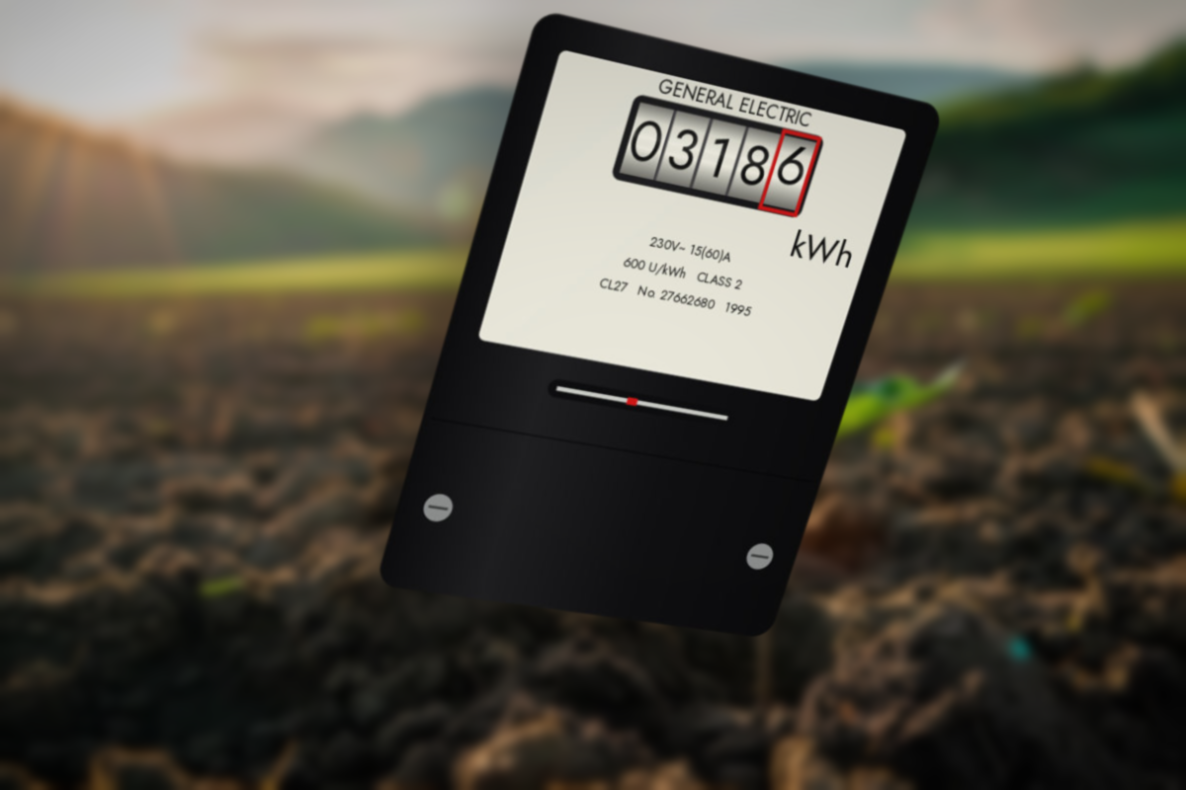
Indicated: 318.6,kWh
